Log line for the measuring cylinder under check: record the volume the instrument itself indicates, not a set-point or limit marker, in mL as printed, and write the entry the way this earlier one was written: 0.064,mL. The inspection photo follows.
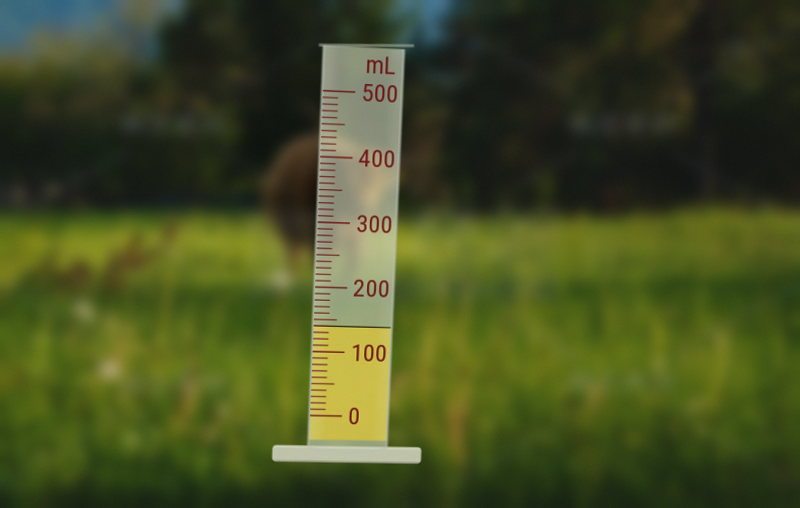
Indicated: 140,mL
